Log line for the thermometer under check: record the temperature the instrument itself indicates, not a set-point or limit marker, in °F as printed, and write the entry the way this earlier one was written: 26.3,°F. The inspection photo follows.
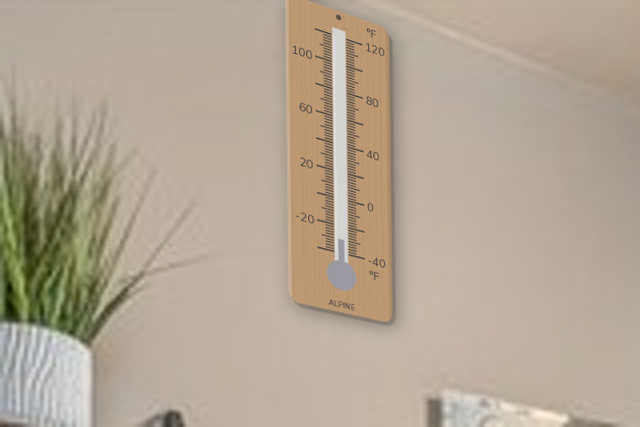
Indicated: -30,°F
